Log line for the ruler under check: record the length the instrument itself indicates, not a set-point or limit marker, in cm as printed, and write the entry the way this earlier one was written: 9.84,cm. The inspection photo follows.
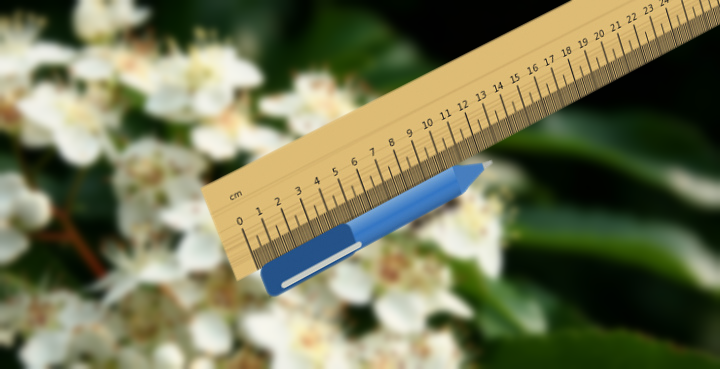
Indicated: 12.5,cm
